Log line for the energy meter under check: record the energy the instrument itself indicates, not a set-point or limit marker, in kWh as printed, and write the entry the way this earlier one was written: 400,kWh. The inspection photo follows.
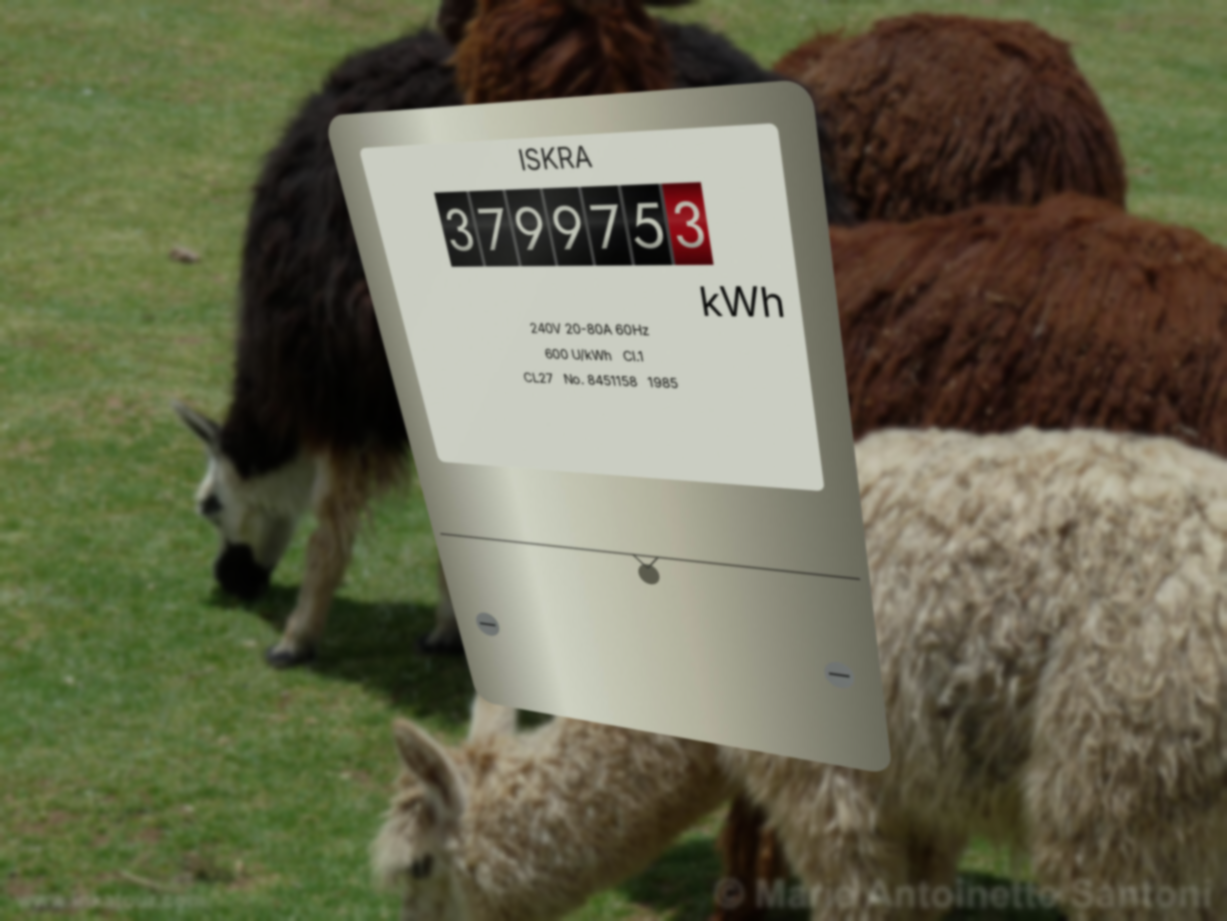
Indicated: 379975.3,kWh
